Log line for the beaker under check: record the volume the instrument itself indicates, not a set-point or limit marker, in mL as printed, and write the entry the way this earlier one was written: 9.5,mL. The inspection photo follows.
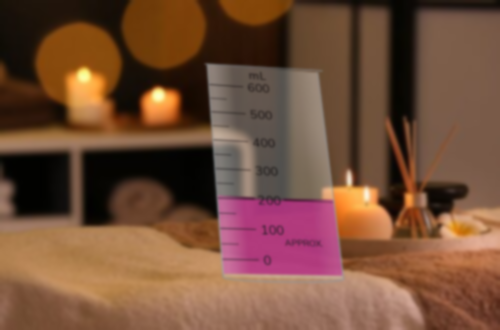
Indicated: 200,mL
